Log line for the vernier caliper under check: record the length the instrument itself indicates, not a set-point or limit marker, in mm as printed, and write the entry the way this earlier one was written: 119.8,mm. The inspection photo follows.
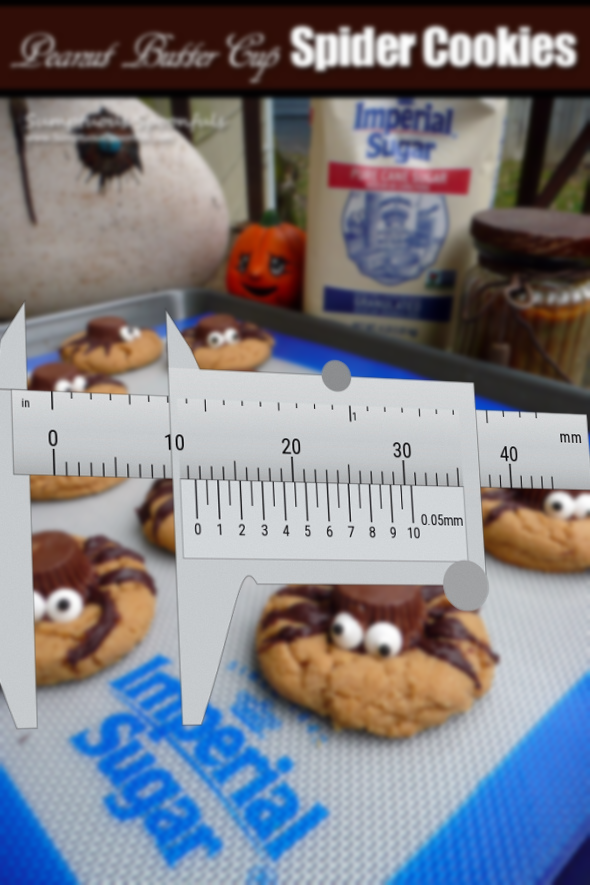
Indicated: 11.6,mm
